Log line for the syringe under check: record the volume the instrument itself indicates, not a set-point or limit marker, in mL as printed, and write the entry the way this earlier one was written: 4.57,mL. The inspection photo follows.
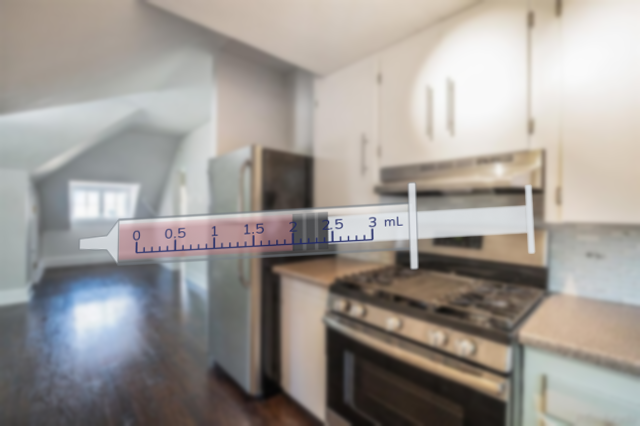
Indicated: 2,mL
